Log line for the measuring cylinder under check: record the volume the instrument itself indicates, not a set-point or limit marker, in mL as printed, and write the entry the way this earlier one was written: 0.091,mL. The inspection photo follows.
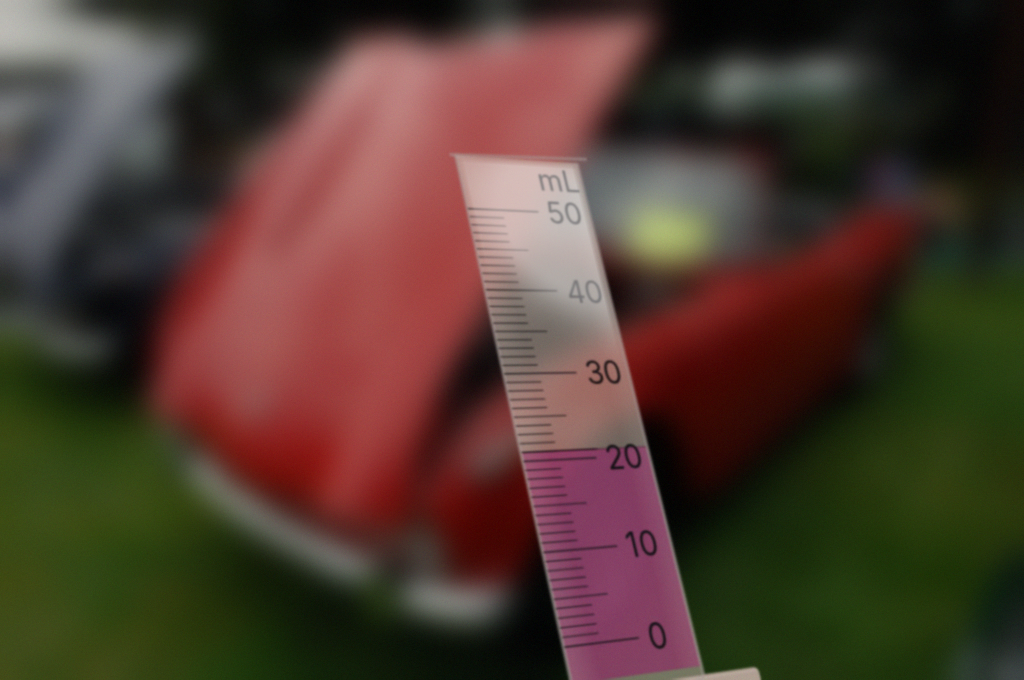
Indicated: 21,mL
